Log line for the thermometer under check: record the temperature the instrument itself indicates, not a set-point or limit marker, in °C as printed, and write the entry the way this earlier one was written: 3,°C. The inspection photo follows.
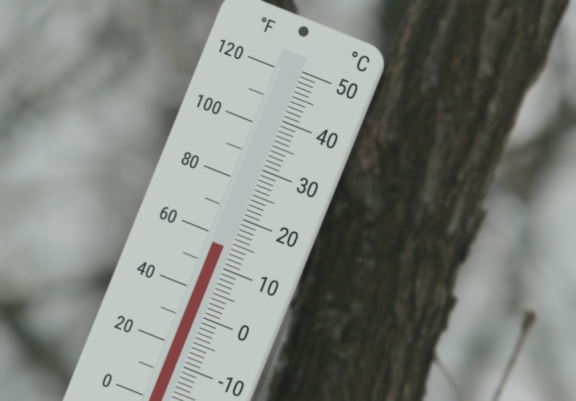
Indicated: 14,°C
